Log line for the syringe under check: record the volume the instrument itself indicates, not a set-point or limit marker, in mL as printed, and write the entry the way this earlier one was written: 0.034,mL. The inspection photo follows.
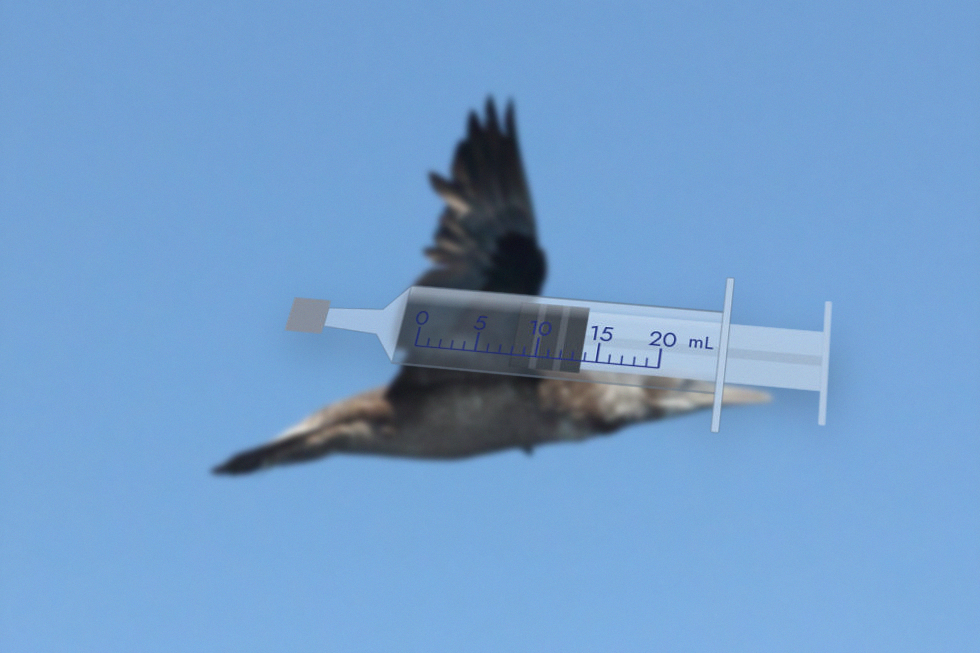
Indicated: 8,mL
